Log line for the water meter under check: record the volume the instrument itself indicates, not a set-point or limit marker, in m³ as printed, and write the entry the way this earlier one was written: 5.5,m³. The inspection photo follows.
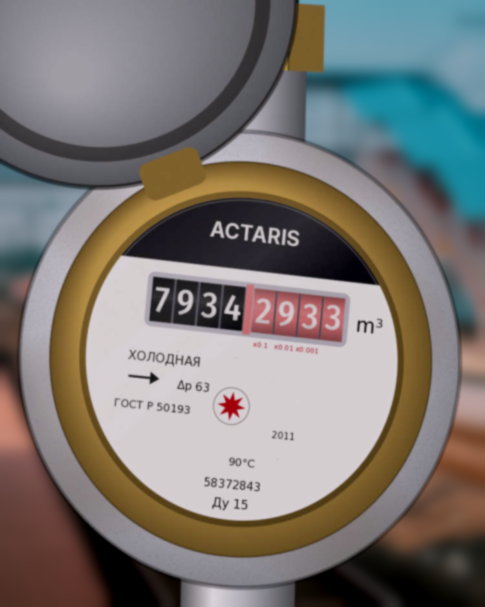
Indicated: 7934.2933,m³
